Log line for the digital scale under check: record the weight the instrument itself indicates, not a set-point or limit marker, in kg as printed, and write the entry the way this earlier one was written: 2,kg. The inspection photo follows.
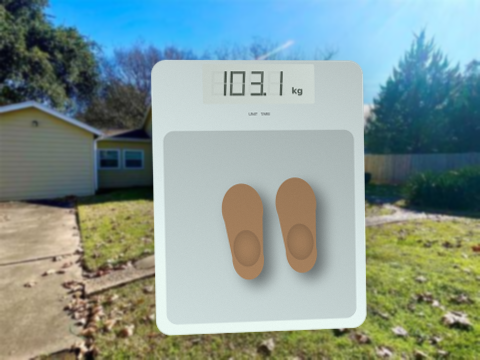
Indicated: 103.1,kg
